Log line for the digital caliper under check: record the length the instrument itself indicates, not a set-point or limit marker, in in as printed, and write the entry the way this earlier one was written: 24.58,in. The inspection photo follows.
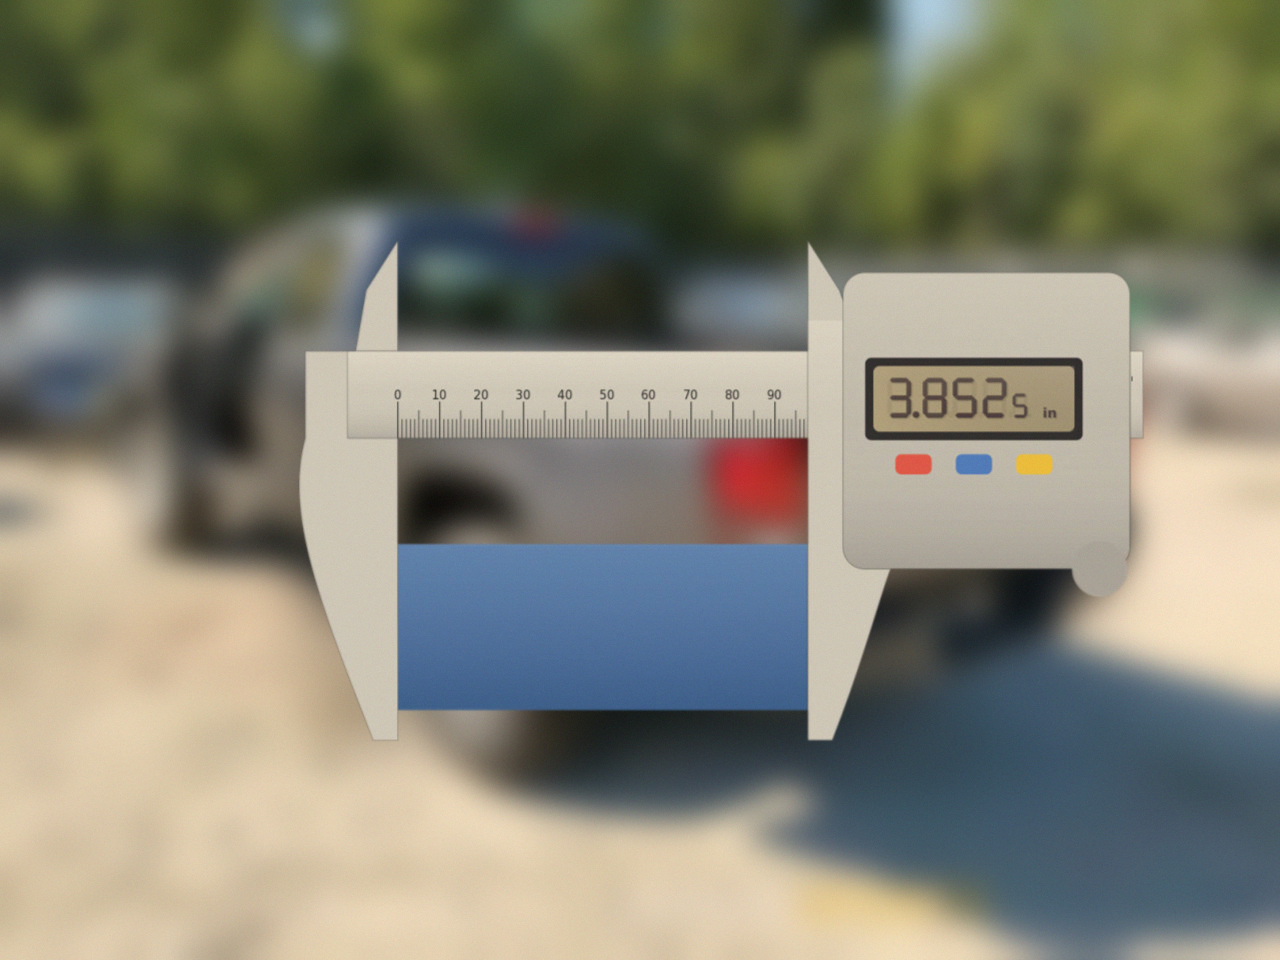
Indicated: 3.8525,in
